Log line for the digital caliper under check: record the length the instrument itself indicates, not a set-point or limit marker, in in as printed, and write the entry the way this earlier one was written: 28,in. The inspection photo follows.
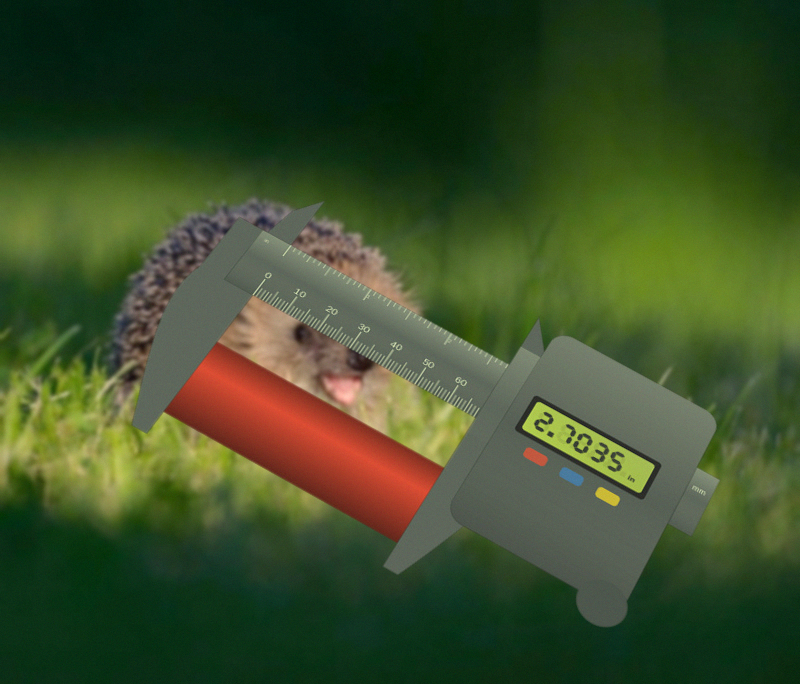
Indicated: 2.7035,in
